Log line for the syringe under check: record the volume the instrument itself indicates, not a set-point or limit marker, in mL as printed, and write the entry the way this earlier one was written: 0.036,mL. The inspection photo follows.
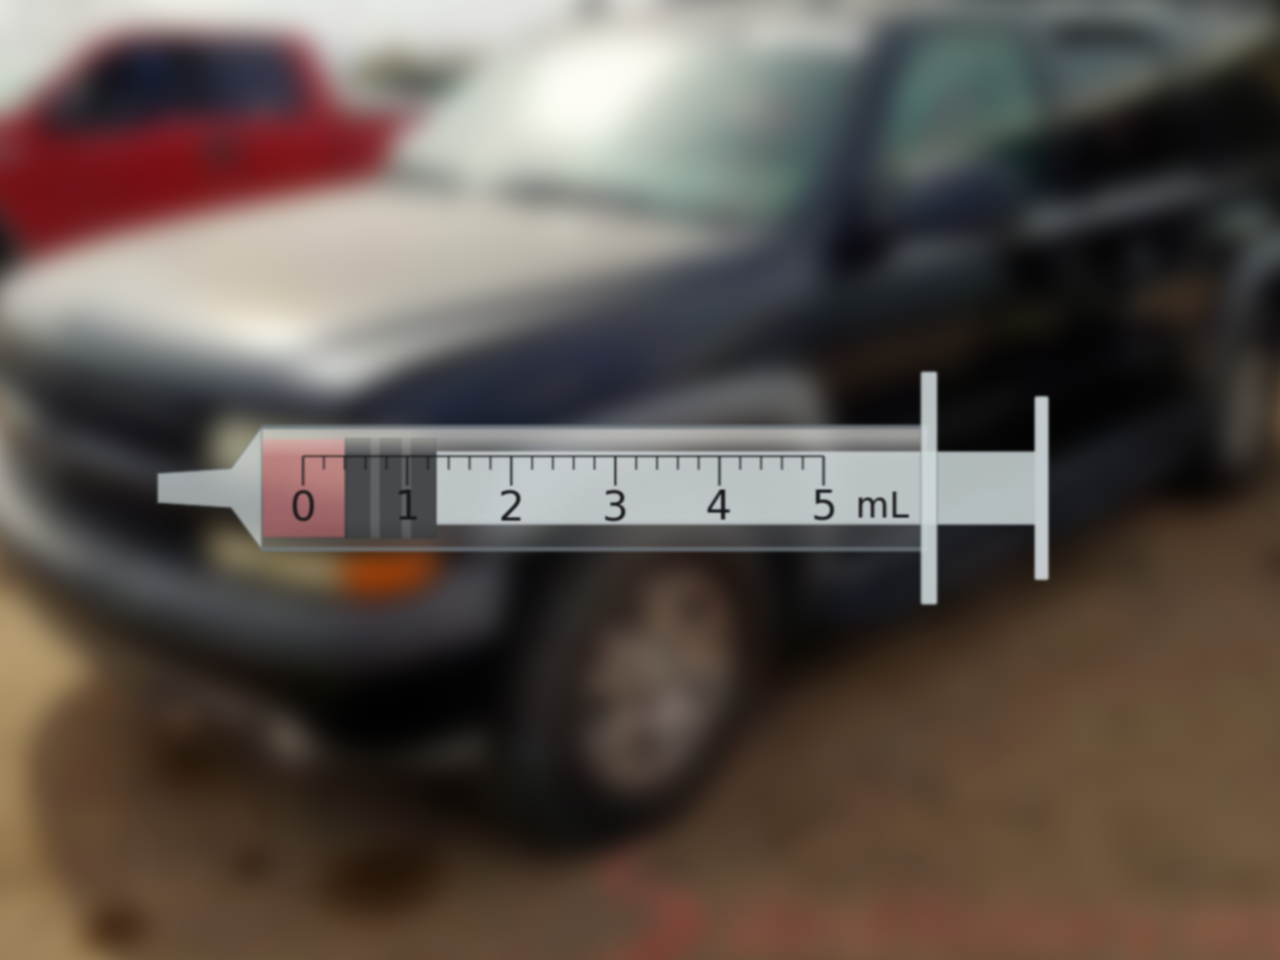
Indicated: 0.4,mL
